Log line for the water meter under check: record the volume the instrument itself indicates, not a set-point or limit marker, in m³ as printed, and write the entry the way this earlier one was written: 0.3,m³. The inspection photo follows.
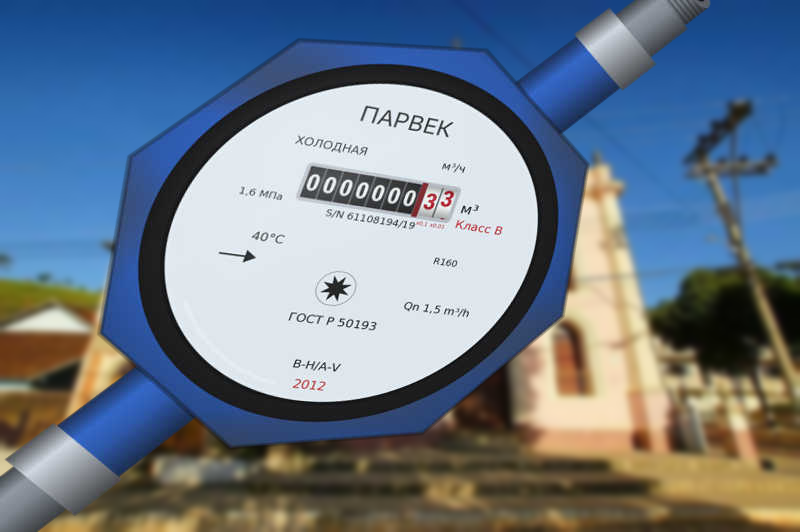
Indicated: 0.33,m³
